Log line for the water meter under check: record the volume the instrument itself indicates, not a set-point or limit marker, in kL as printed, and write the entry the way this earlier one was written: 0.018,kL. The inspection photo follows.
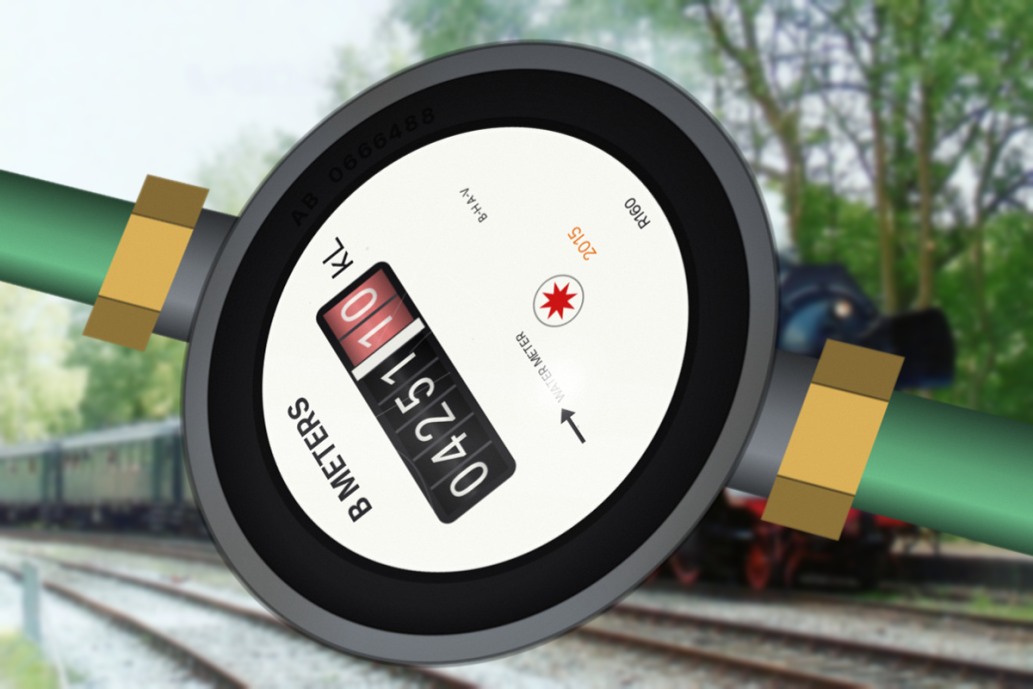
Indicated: 4251.10,kL
